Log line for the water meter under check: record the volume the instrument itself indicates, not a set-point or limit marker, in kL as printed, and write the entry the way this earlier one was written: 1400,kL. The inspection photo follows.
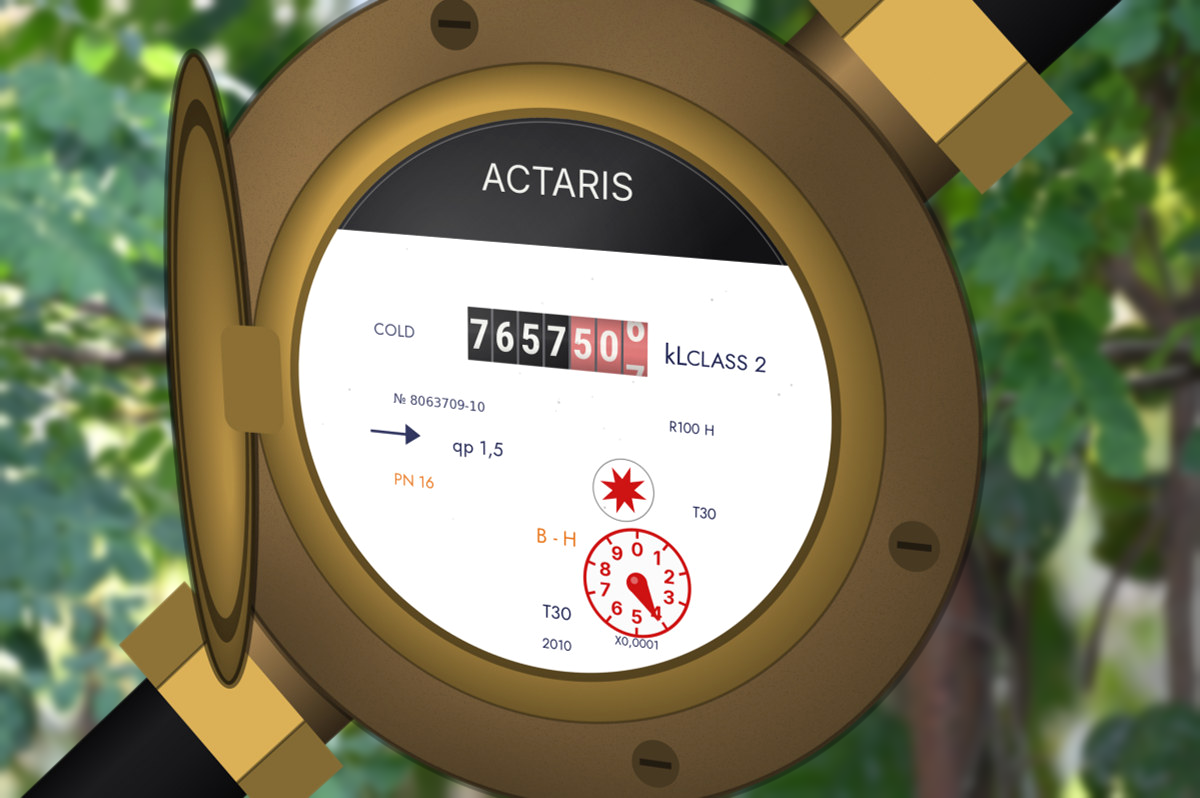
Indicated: 7657.5064,kL
